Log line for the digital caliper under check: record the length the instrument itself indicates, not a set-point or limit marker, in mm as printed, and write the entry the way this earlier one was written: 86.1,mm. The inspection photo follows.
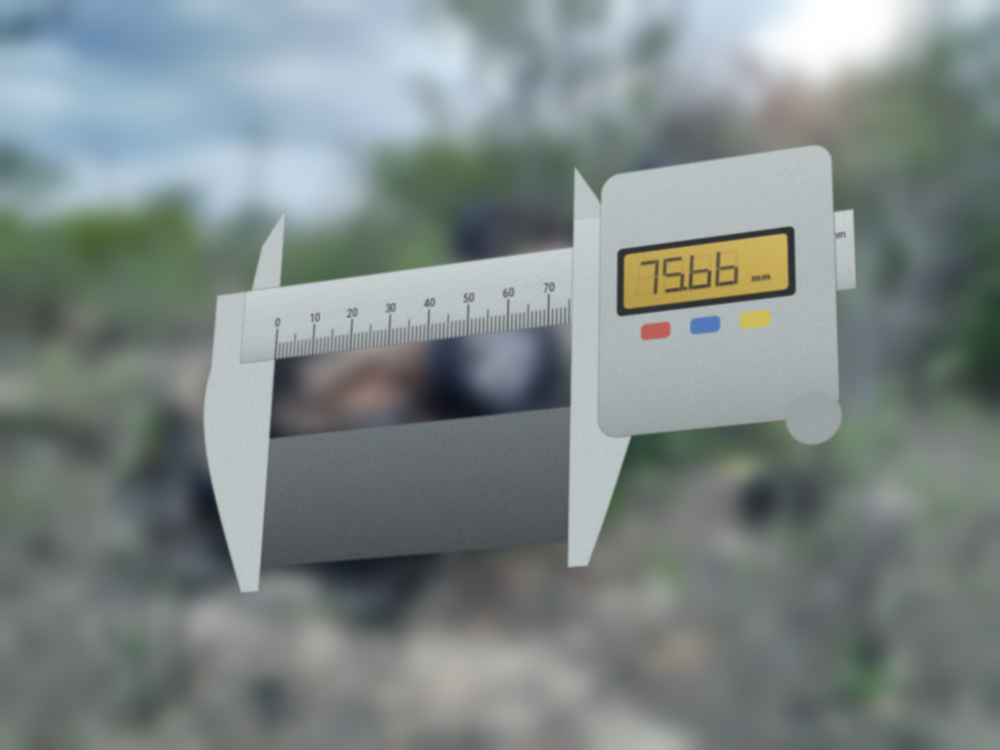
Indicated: 75.66,mm
